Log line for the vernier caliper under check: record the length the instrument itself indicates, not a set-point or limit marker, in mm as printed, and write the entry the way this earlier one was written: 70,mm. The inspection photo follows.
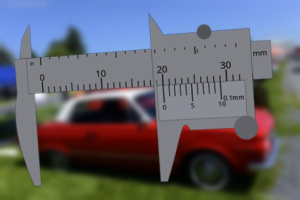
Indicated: 20.0,mm
